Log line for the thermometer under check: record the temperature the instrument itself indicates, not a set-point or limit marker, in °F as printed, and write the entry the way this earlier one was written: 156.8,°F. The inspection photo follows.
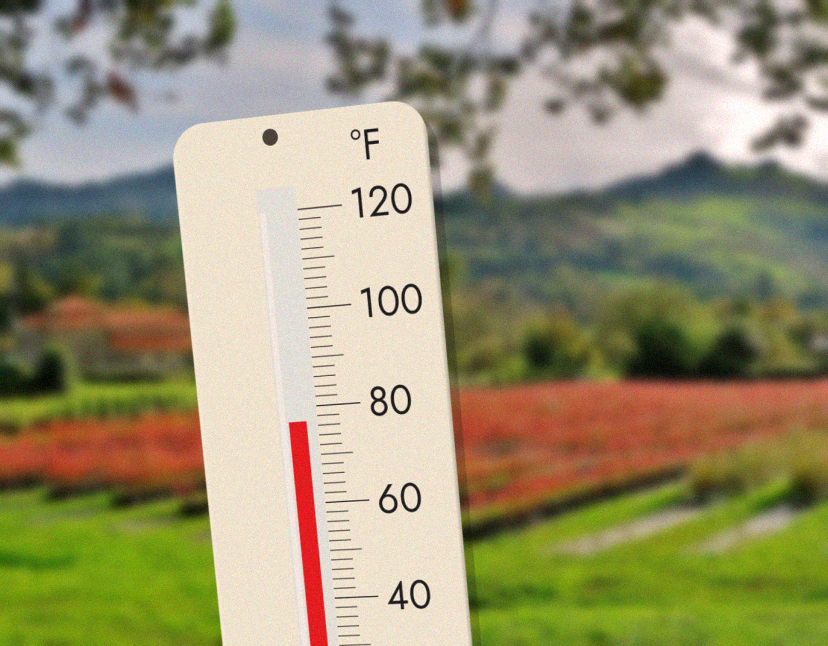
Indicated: 77,°F
